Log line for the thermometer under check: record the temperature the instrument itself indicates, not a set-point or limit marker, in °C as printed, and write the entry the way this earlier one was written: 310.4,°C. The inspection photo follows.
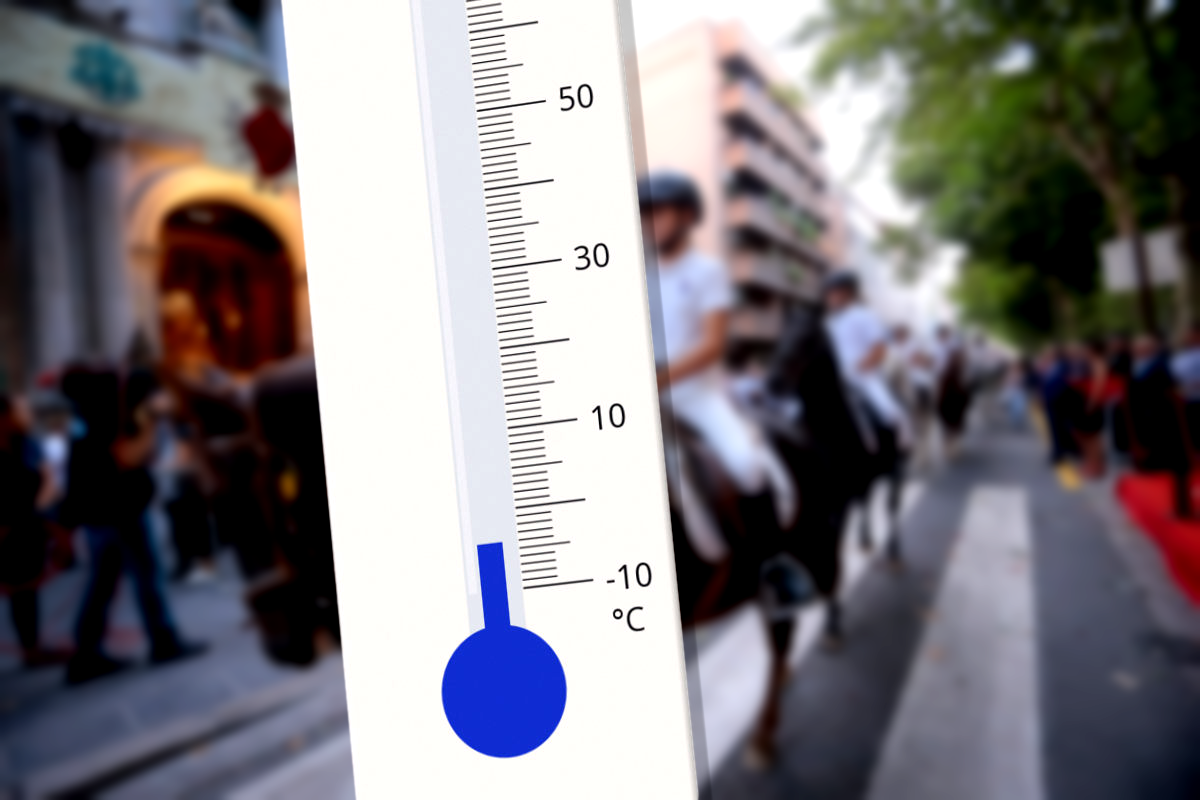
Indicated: -4,°C
